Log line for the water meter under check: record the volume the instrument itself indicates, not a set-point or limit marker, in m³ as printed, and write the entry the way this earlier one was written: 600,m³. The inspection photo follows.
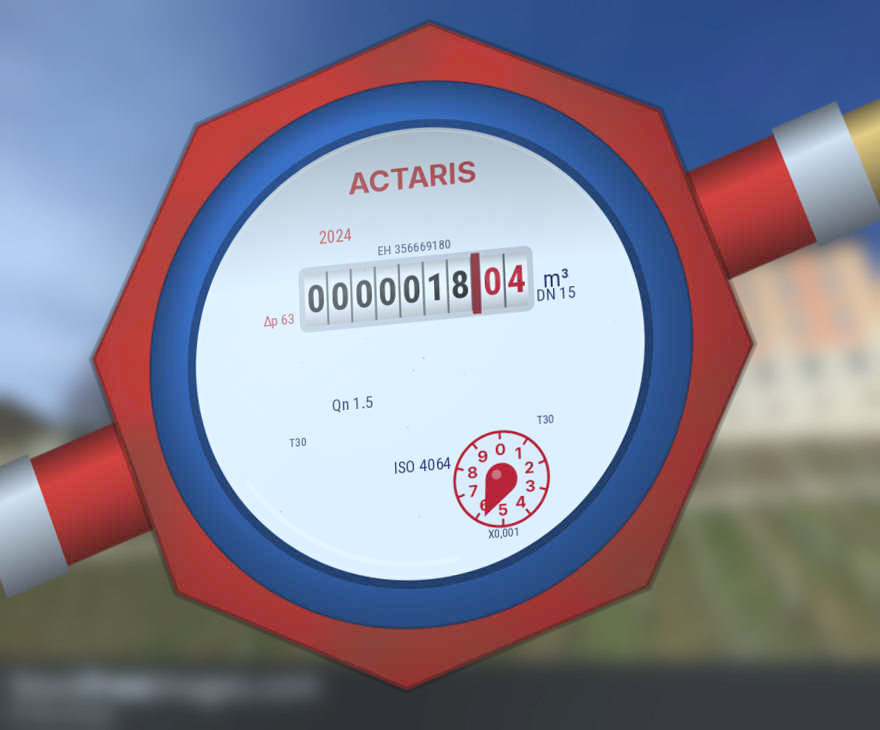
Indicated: 18.045,m³
